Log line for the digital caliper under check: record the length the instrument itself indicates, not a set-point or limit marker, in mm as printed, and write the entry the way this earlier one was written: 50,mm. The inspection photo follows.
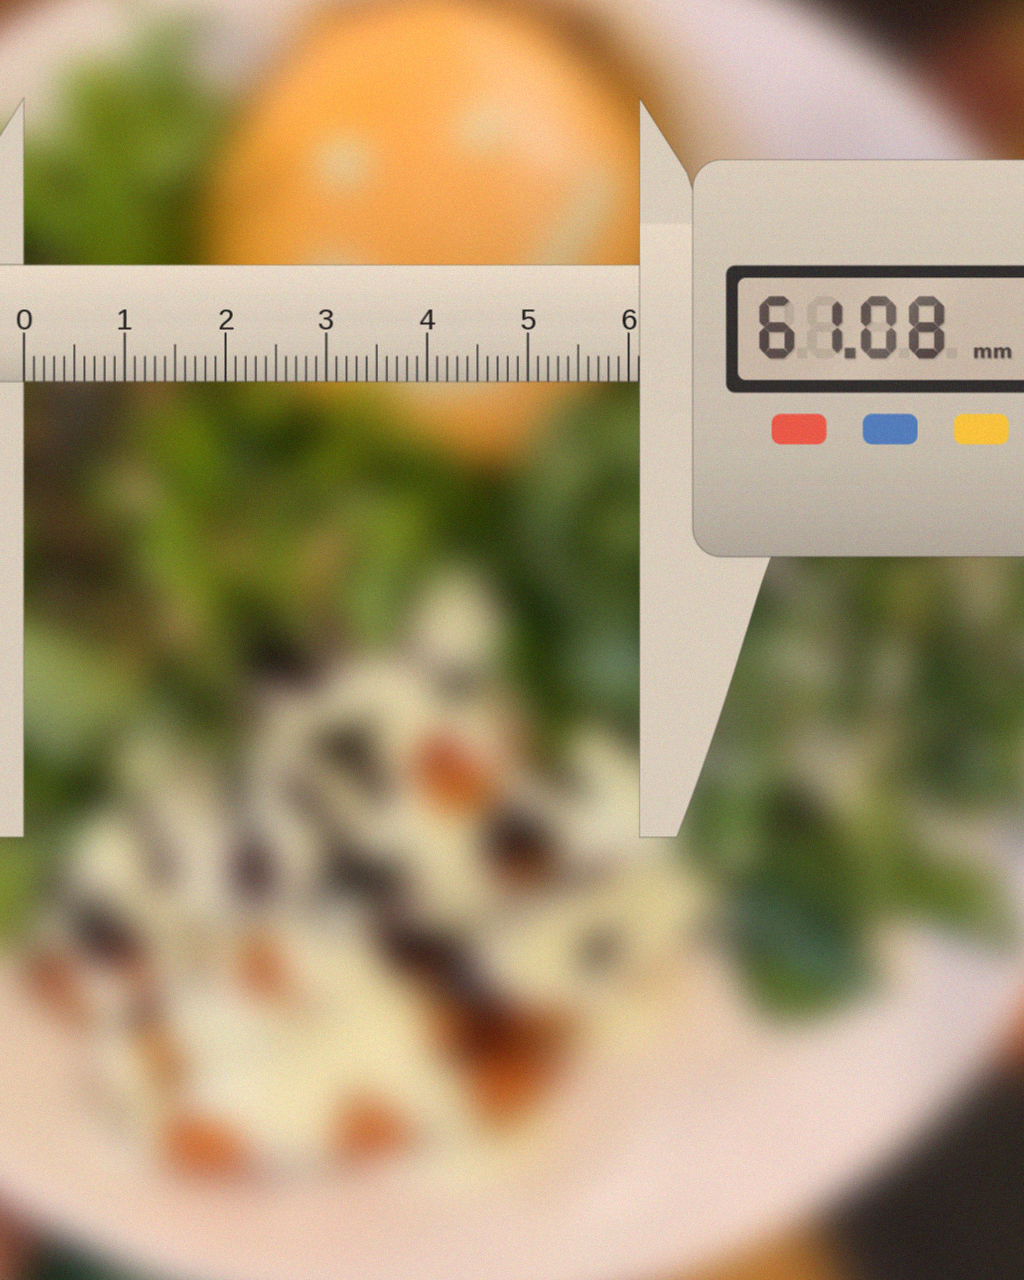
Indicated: 61.08,mm
